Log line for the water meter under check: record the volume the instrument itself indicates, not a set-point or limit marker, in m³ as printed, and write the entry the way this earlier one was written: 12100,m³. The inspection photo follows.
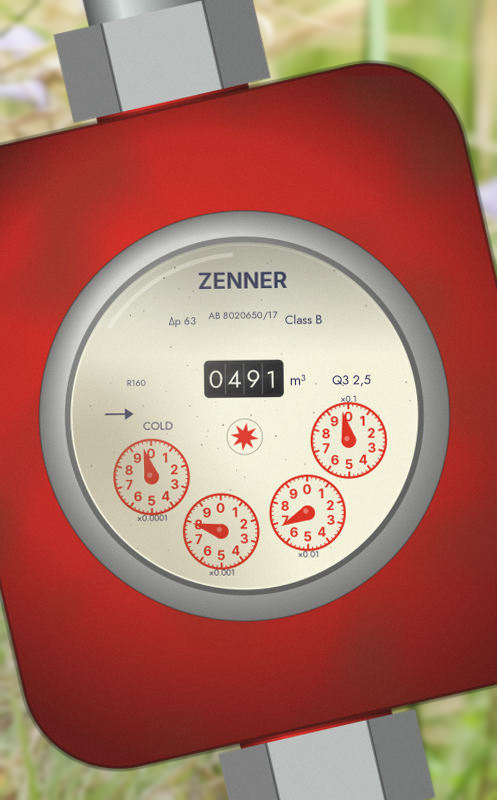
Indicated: 490.9679,m³
